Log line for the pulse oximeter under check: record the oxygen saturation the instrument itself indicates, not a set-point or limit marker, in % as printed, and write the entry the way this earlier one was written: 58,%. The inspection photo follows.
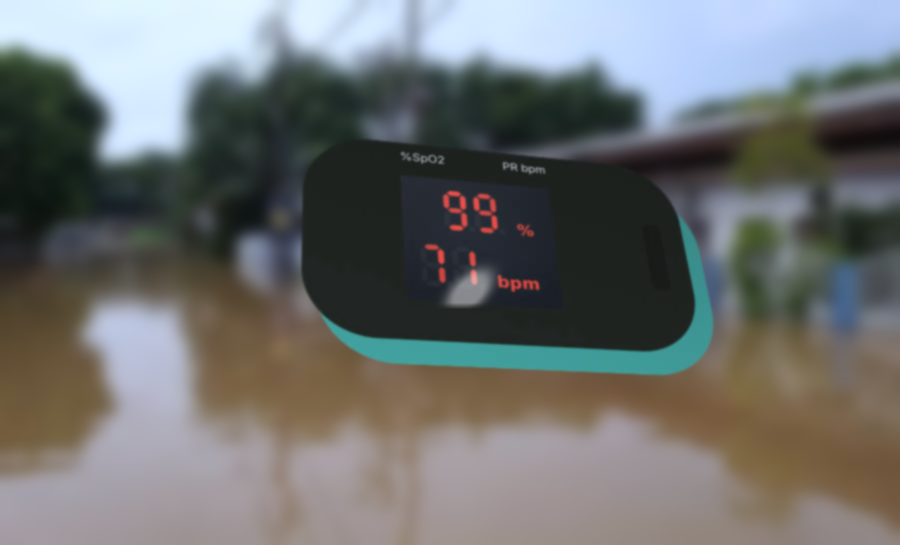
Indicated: 99,%
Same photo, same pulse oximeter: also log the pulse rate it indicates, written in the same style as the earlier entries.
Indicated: 71,bpm
